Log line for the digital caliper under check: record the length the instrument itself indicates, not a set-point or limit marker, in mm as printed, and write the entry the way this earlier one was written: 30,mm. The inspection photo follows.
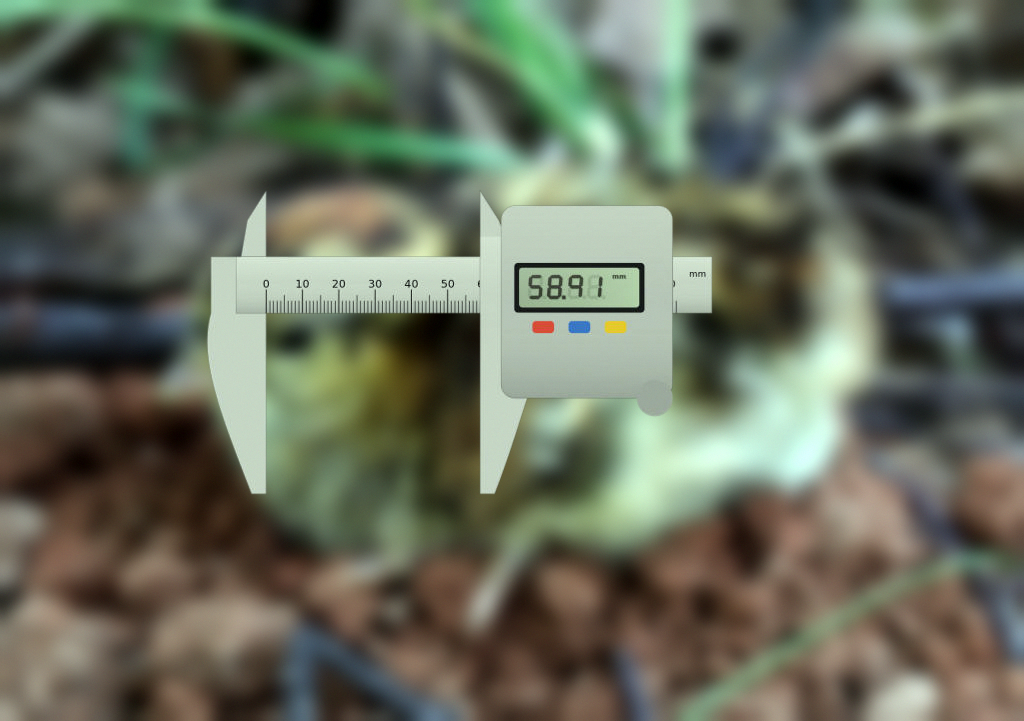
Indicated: 58.91,mm
